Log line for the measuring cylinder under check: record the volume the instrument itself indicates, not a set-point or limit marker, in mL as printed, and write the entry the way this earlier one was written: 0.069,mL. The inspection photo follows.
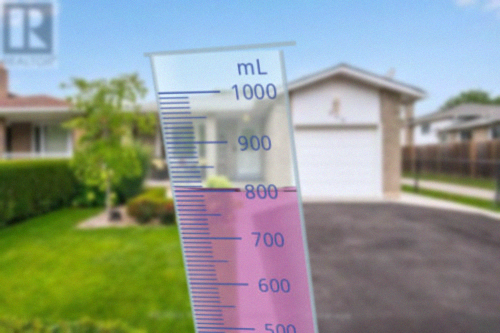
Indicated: 800,mL
